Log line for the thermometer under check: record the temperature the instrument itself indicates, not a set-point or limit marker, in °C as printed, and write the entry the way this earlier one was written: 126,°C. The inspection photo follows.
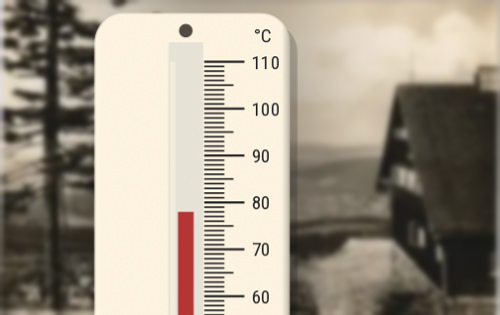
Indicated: 78,°C
